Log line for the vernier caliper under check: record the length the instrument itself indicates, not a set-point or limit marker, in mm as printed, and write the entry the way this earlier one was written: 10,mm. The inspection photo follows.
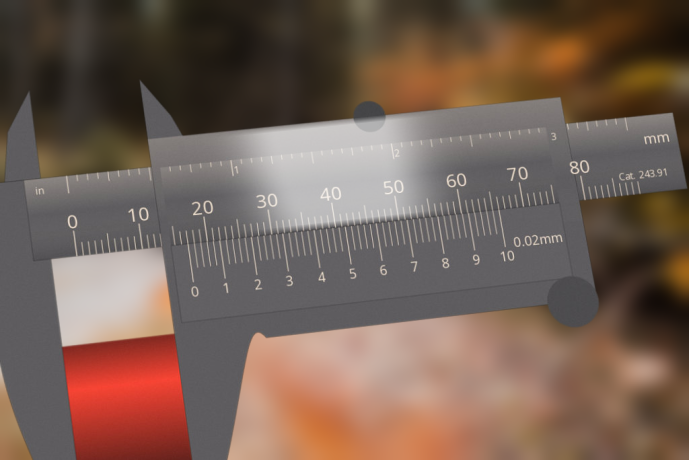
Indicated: 17.0,mm
